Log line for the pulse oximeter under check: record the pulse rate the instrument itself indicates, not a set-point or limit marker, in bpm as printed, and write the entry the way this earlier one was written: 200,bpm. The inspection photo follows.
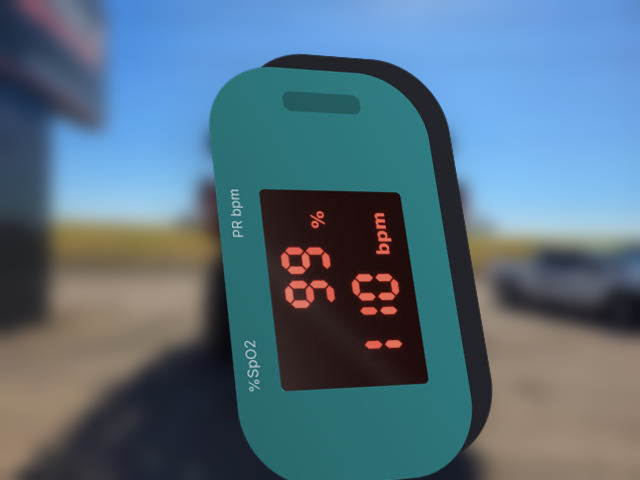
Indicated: 110,bpm
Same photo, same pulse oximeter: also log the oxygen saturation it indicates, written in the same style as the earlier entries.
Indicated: 99,%
